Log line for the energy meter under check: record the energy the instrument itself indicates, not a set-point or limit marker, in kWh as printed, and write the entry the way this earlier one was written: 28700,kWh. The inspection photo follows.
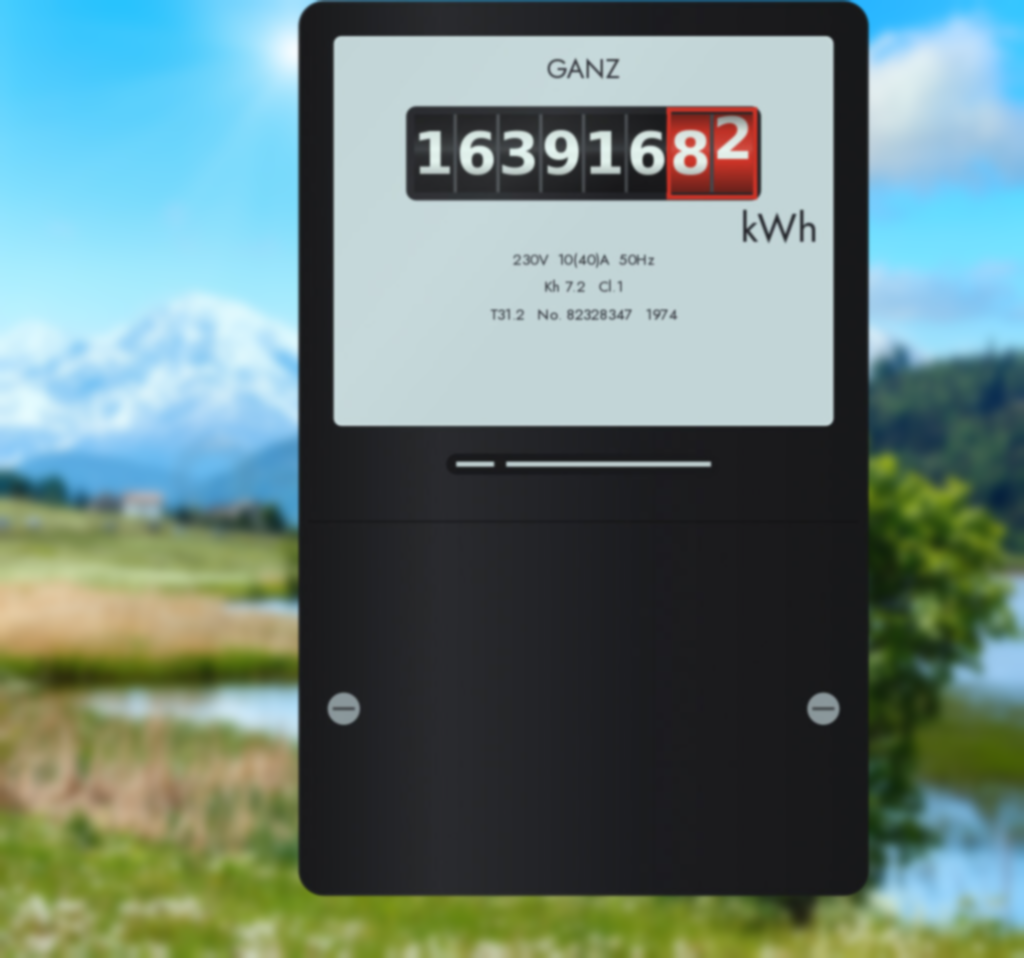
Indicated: 163916.82,kWh
